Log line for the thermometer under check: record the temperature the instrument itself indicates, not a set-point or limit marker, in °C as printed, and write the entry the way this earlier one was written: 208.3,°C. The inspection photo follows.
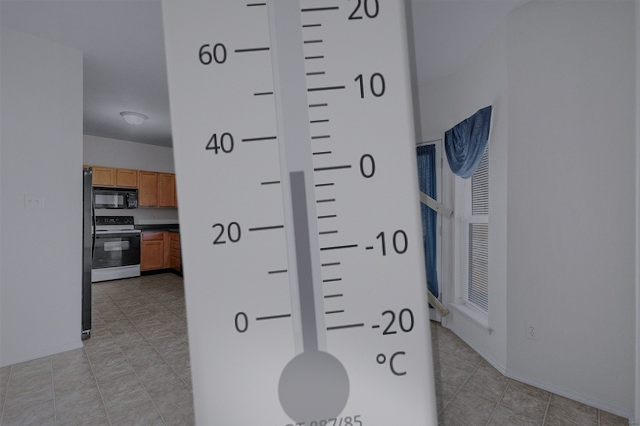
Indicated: 0,°C
